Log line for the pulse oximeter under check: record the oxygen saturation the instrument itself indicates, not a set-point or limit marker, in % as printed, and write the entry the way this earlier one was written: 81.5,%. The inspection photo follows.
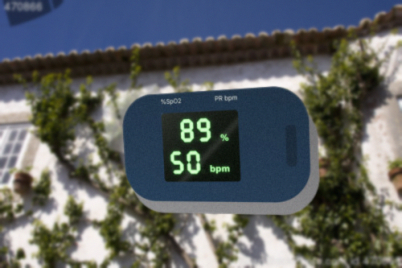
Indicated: 89,%
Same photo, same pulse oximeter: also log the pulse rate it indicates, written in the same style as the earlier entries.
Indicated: 50,bpm
